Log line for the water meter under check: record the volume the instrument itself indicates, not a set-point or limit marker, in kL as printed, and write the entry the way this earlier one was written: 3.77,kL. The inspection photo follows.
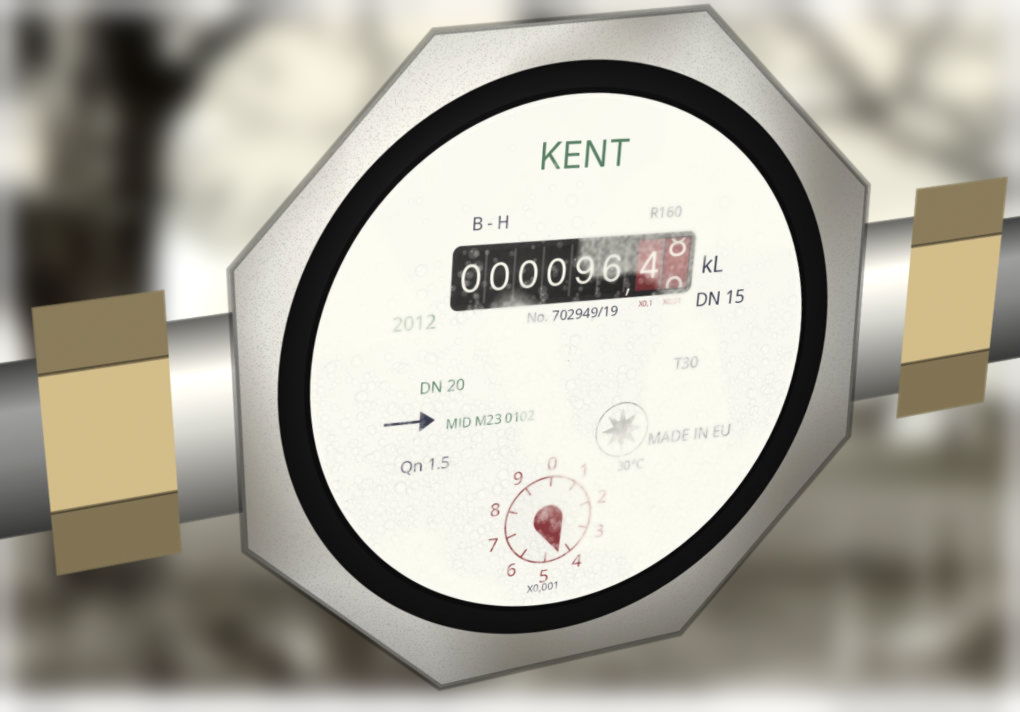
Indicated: 96.484,kL
